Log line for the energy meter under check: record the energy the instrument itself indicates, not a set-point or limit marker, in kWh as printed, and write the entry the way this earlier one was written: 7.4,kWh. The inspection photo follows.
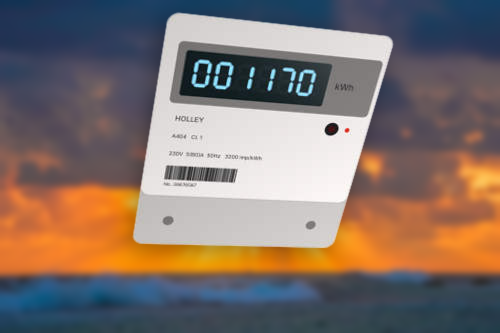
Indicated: 1170,kWh
